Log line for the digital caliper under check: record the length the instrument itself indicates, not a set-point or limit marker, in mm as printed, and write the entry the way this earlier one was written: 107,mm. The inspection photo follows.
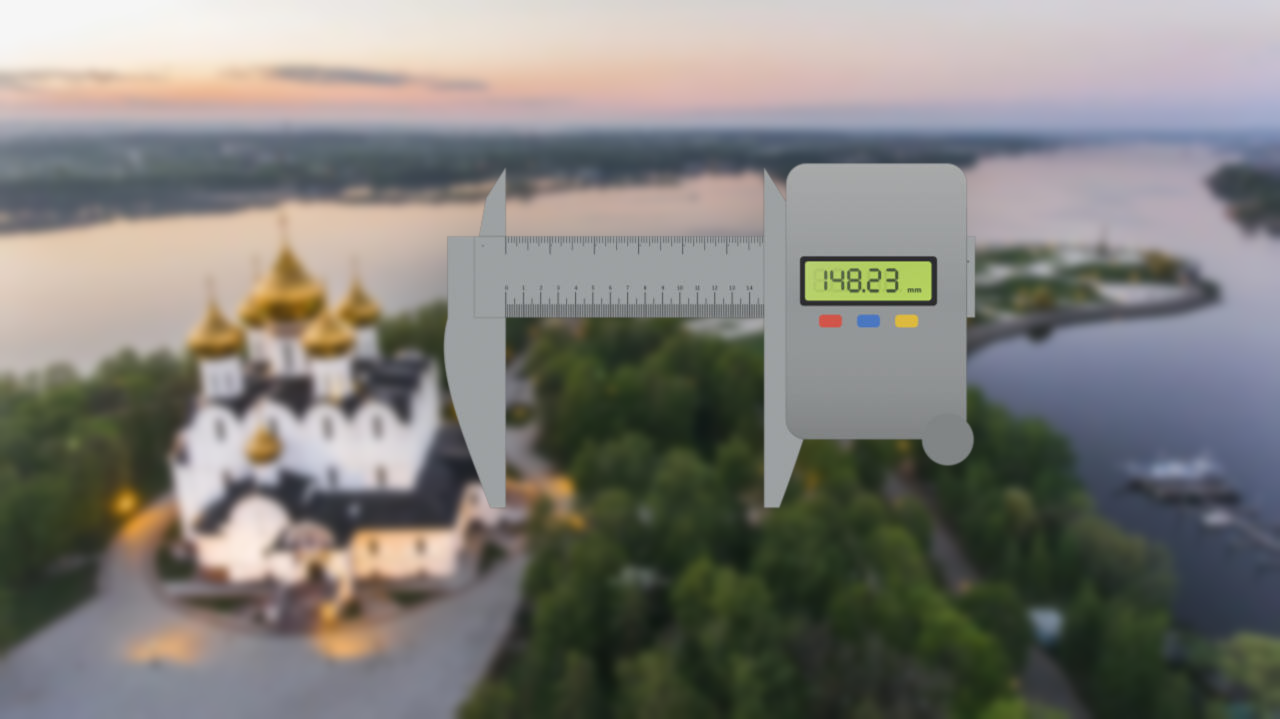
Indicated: 148.23,mm
